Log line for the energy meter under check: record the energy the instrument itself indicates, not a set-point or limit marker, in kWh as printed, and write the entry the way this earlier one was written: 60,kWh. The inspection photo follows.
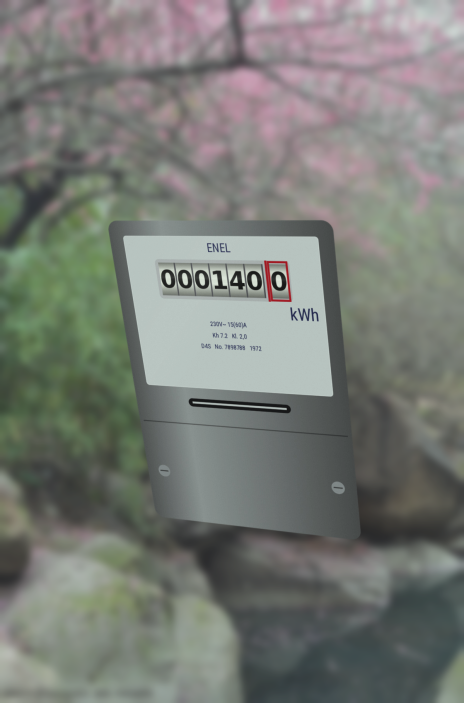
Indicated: 140.0,kWh
